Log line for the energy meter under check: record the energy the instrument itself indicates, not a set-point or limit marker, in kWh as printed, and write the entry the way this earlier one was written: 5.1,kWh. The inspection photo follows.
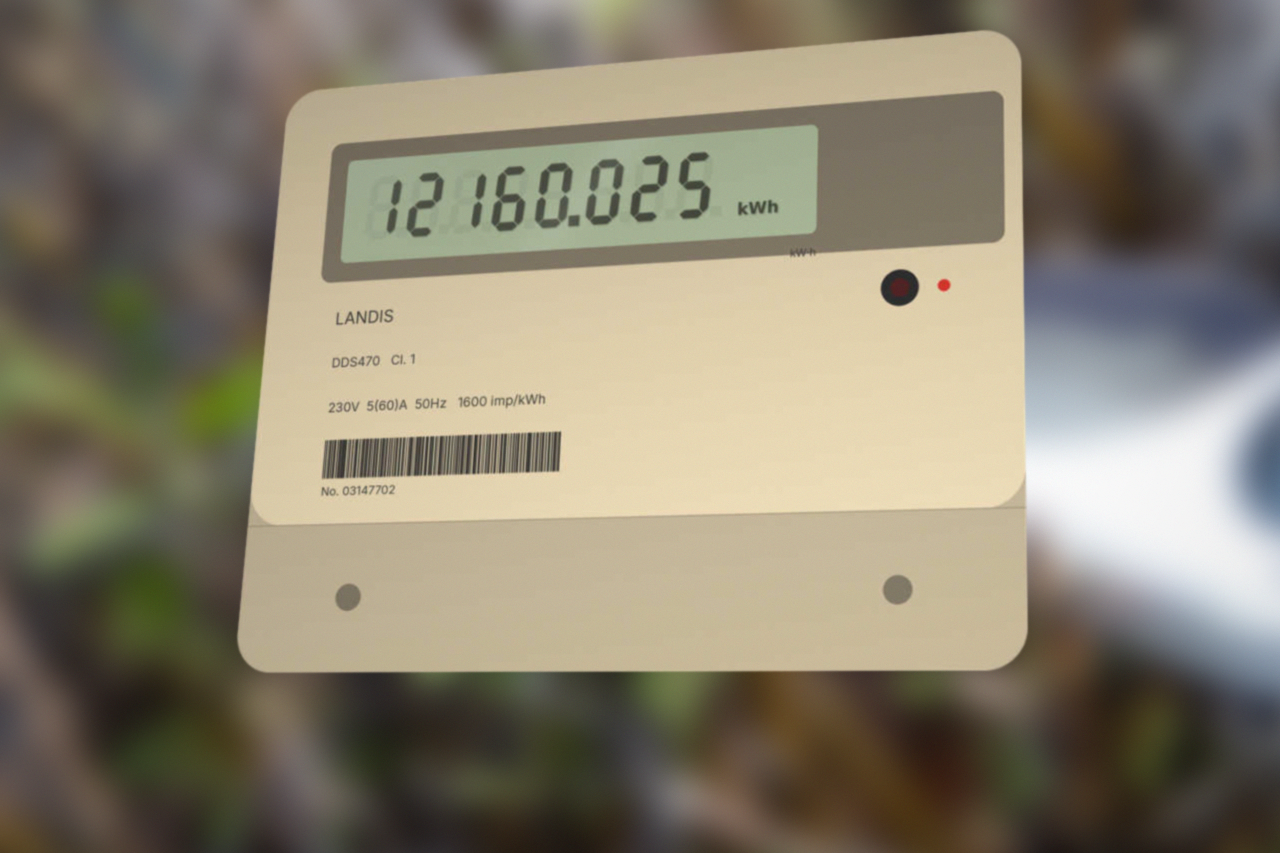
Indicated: 12160.025,kWh
